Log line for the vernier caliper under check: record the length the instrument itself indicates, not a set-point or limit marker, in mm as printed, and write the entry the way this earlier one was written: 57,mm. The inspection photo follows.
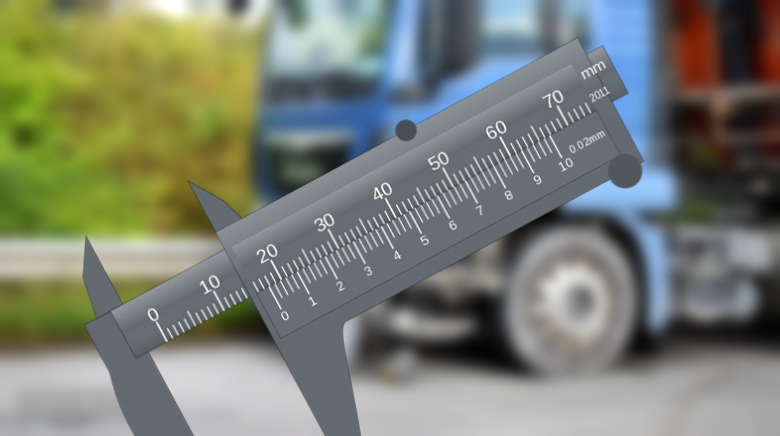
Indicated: 17.8,mm
